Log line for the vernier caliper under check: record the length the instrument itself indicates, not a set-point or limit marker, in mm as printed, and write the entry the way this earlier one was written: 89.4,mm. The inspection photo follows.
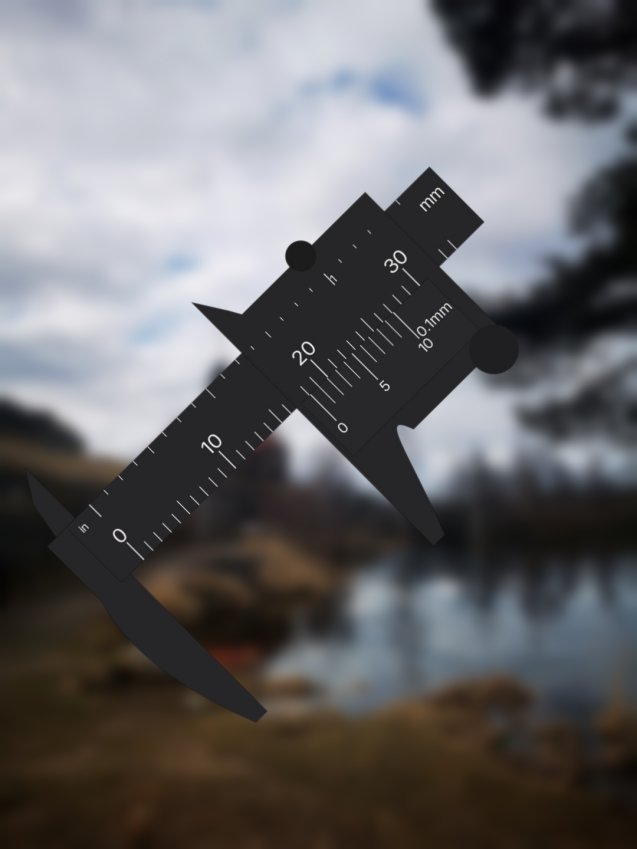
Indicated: 18.1,mm
